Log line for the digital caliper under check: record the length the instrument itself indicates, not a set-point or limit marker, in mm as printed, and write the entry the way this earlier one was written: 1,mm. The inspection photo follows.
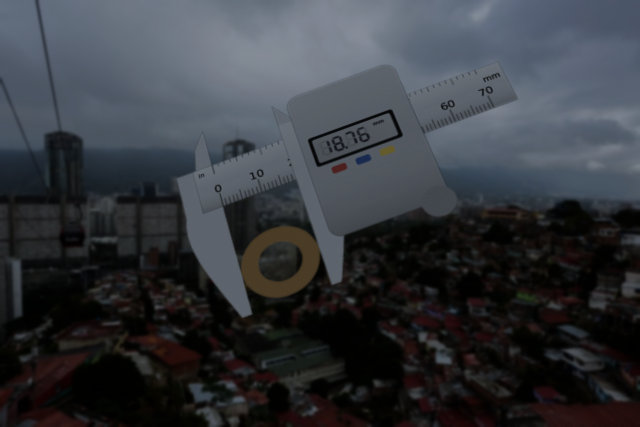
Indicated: 18.76,mm
